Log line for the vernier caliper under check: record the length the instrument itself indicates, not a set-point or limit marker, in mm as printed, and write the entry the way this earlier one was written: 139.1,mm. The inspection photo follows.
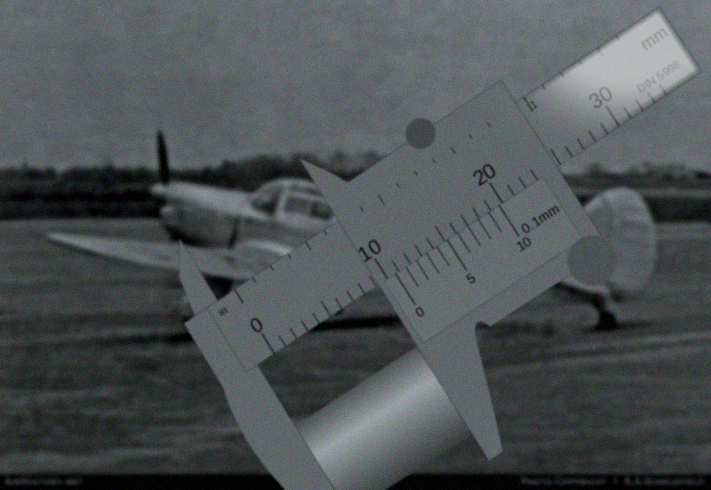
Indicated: 10.7,mm
